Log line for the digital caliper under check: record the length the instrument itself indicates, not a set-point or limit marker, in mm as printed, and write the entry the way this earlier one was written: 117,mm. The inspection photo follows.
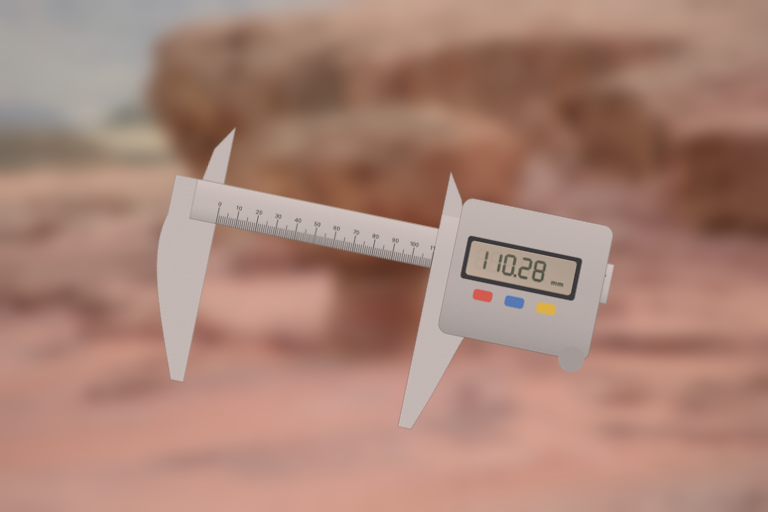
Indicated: 110.28,mm
